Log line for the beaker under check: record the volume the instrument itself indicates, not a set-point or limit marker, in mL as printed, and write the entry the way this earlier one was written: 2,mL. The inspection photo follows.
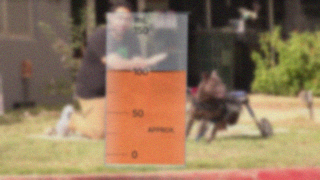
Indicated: 100,mL
